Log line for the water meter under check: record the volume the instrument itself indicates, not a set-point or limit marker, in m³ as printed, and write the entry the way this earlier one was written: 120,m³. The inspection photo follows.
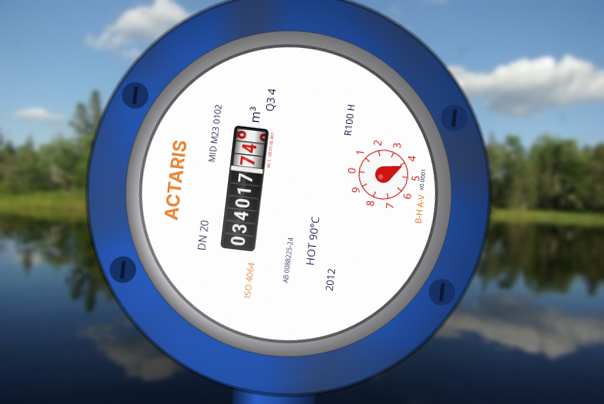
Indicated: 34017.7484,m³
